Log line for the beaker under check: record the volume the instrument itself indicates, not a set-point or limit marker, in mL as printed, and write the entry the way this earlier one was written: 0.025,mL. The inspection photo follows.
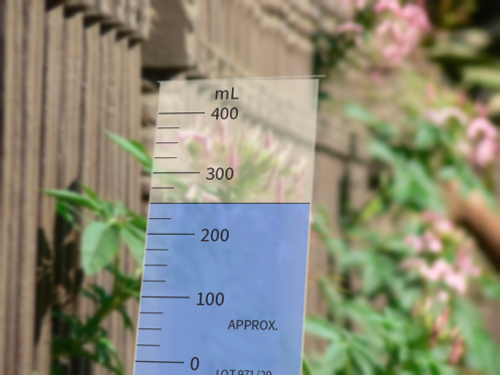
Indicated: 250,mL
